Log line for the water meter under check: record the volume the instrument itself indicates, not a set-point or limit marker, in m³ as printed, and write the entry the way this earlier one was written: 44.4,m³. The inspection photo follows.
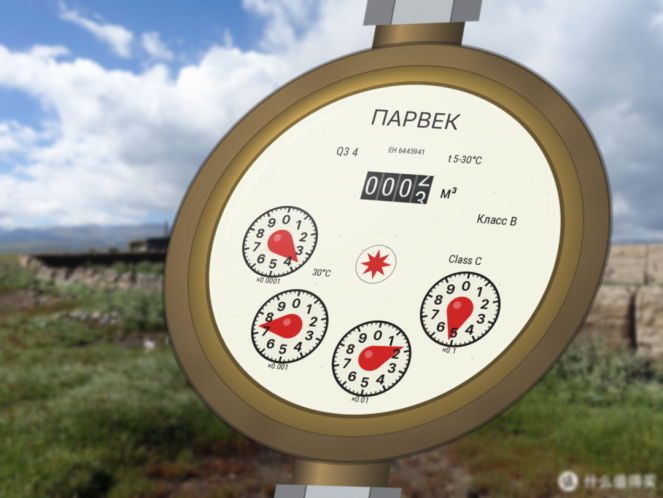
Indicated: 2.5173,m³
